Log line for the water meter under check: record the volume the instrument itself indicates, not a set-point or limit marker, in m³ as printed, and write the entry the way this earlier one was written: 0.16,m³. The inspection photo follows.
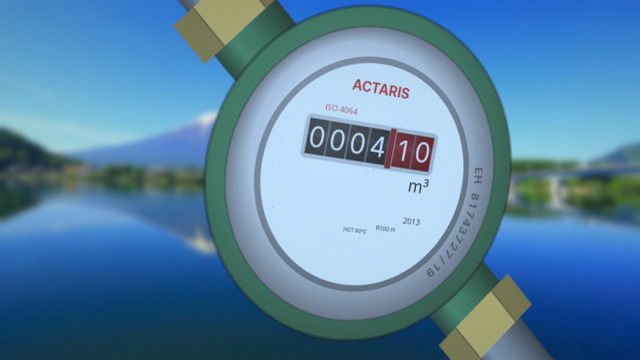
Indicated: 4.10,m³
